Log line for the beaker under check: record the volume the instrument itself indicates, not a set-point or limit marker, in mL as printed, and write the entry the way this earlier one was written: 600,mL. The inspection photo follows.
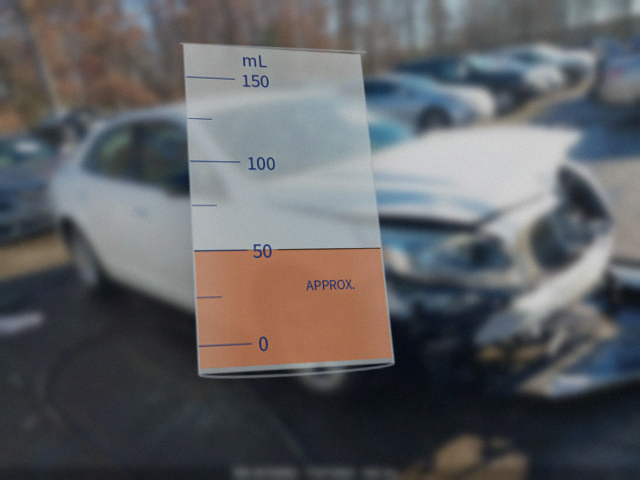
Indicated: 50,mL
